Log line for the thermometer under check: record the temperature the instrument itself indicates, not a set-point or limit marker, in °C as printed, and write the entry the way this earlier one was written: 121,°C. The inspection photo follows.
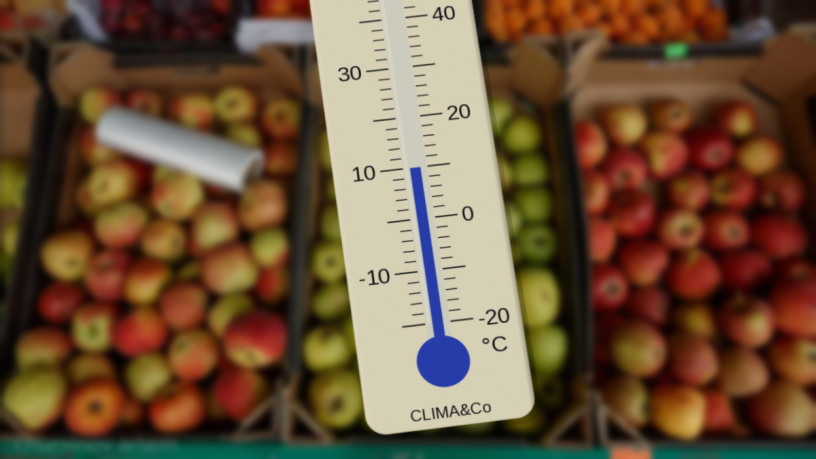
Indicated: 10,°C
